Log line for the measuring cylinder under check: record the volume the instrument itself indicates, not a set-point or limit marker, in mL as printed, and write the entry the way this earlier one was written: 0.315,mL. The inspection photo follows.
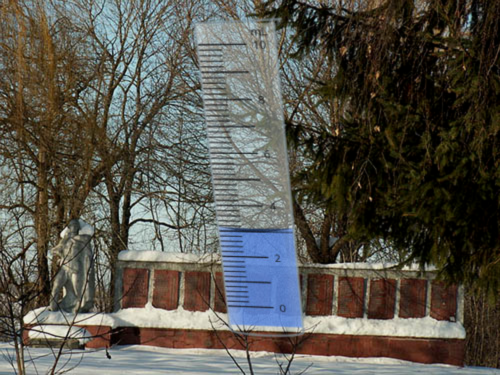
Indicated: 3,mL
